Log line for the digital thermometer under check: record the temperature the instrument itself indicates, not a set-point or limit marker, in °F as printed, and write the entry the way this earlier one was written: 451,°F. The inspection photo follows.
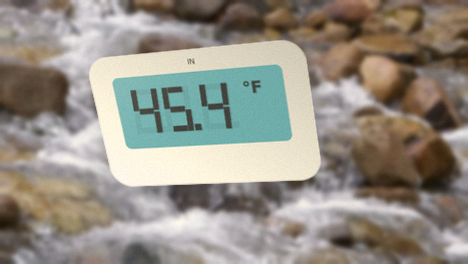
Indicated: 45.4,°F
